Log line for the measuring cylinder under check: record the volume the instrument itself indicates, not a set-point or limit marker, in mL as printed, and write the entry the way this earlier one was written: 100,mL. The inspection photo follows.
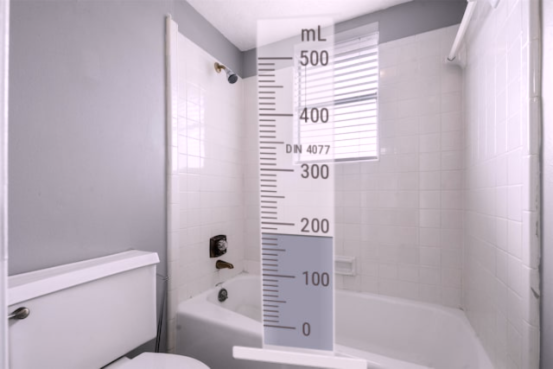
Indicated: 180,mL
